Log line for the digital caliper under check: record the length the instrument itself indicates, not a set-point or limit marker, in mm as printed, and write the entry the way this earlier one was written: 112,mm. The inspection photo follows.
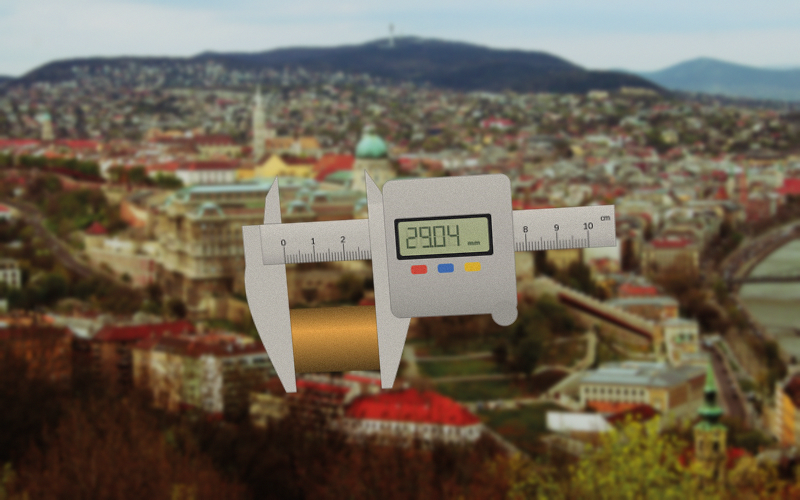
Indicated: 29.04,mm
